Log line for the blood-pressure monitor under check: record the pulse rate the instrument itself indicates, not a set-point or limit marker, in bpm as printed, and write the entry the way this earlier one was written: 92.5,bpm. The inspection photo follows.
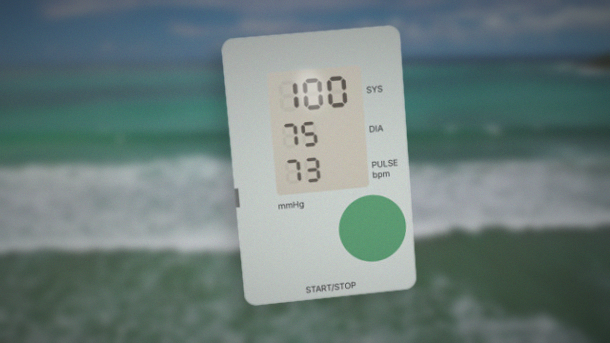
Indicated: 73,bpm
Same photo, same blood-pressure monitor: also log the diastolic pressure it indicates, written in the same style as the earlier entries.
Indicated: 75,mmHg
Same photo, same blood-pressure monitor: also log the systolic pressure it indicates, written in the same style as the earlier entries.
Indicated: 100,mmHg
